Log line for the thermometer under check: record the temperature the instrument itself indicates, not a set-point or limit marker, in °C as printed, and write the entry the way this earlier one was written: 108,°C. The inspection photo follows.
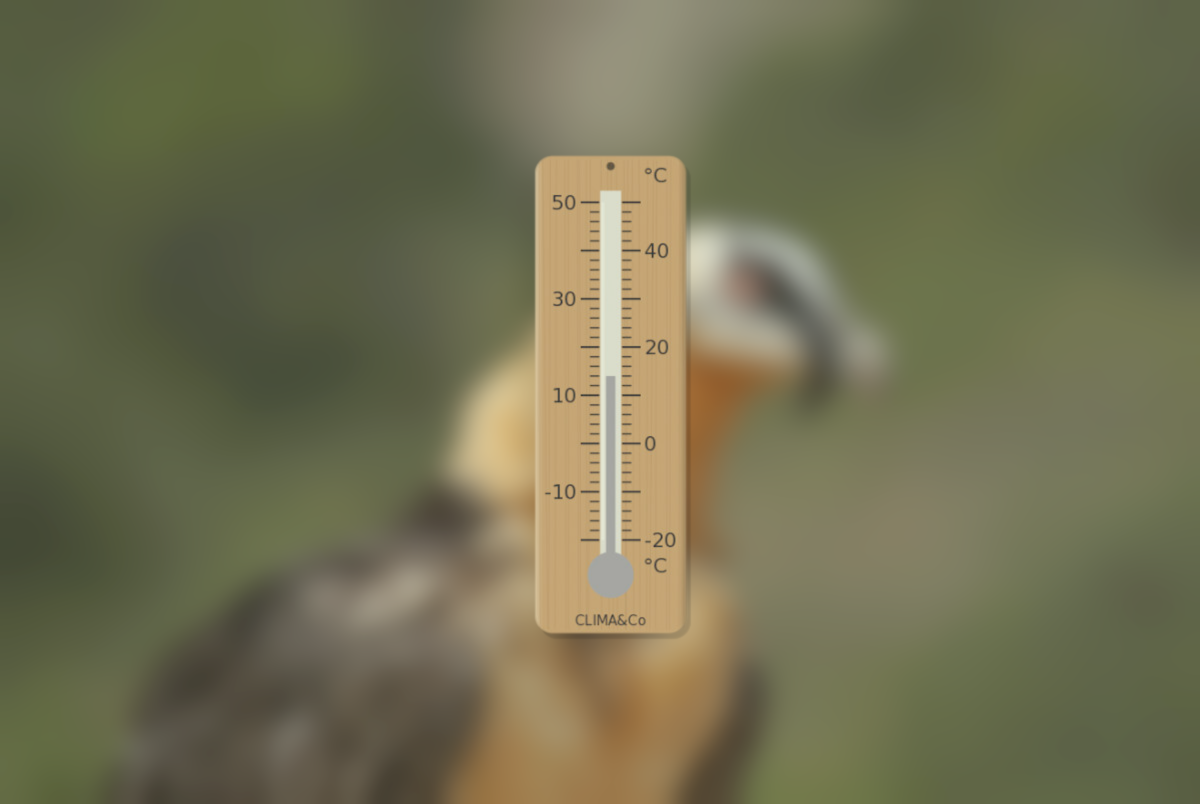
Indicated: 14,°C
